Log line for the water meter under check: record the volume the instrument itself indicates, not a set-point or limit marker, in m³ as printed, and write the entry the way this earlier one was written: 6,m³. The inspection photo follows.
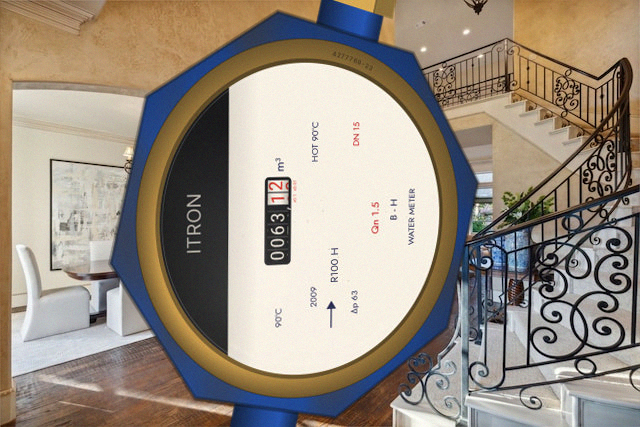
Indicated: 63.12,m³
